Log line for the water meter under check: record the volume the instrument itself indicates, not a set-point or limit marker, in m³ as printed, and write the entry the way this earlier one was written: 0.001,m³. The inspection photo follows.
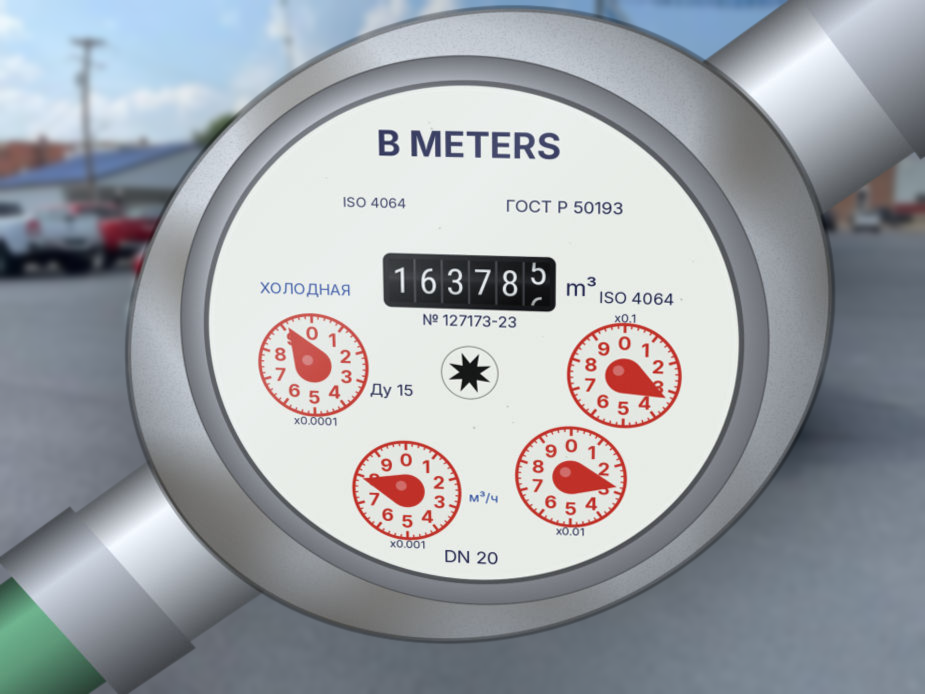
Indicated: 163785.3279,m³
